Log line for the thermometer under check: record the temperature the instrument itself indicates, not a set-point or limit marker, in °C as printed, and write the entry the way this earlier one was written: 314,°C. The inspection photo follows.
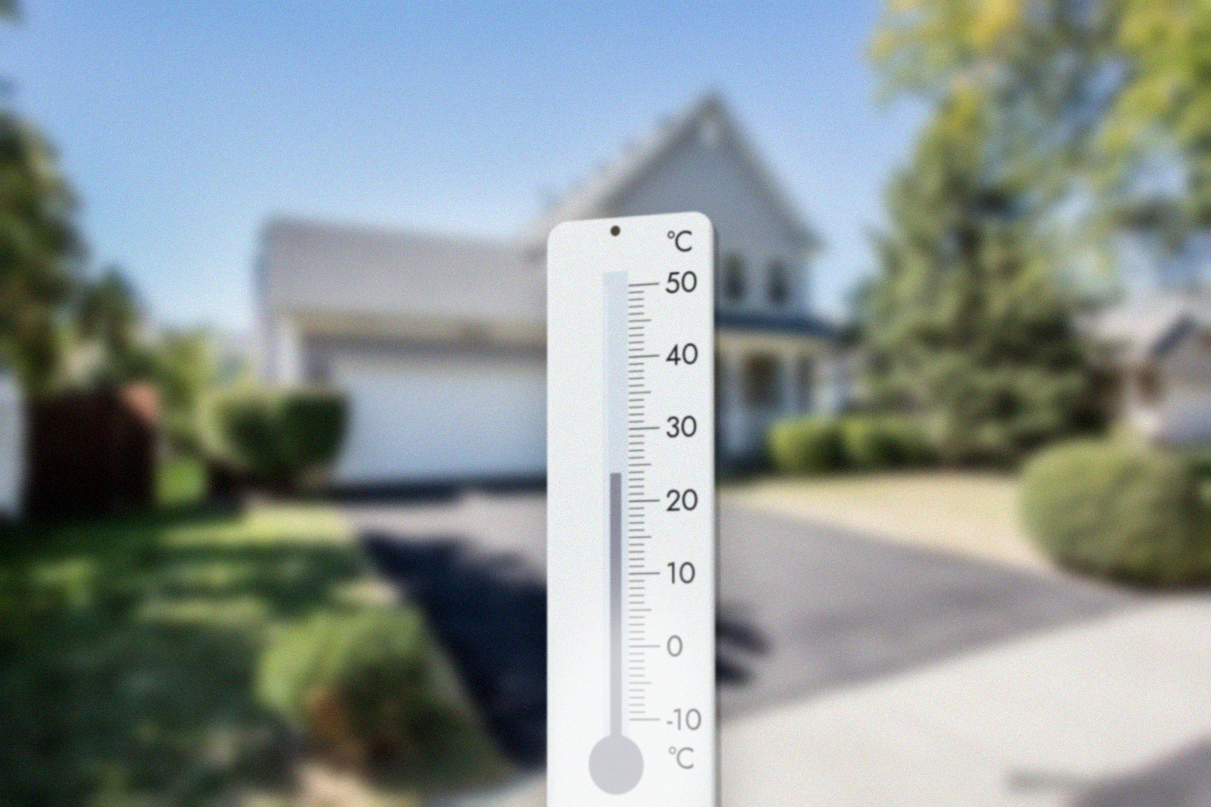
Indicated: 24,°C
